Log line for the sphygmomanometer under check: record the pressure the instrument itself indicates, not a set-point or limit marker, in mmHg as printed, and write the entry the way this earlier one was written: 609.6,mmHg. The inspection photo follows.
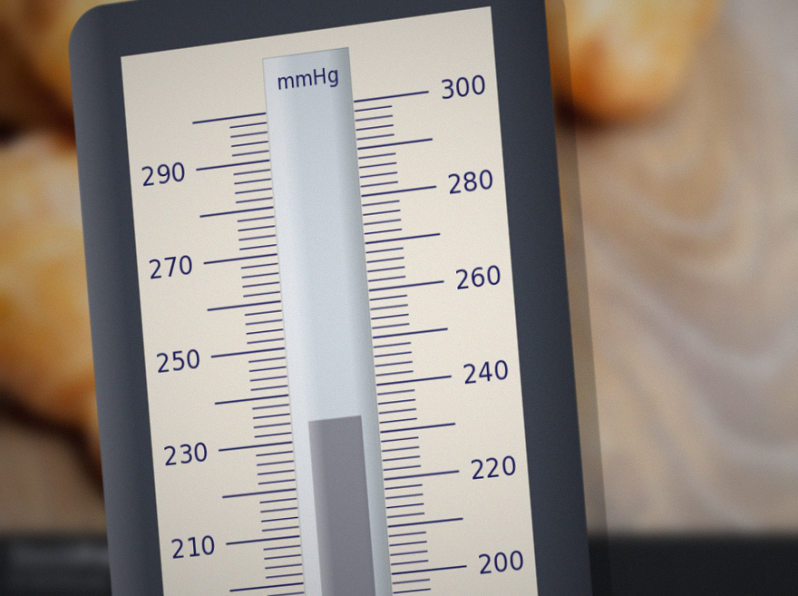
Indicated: 234,mmHg
